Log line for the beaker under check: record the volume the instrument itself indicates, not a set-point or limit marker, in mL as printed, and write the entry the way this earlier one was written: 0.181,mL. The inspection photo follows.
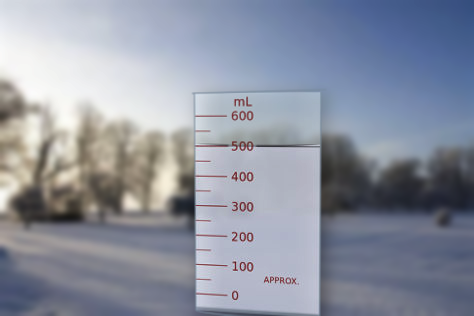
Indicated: 500,mL
